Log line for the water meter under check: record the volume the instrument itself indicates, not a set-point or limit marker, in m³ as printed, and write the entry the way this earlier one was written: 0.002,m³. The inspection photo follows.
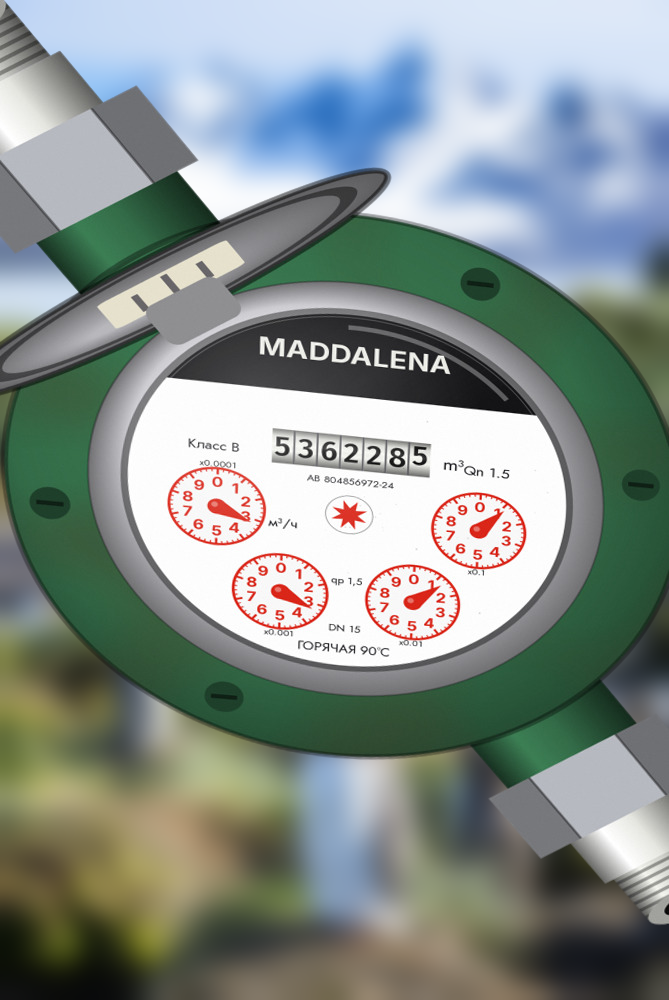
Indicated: 5362285.1133,m³
